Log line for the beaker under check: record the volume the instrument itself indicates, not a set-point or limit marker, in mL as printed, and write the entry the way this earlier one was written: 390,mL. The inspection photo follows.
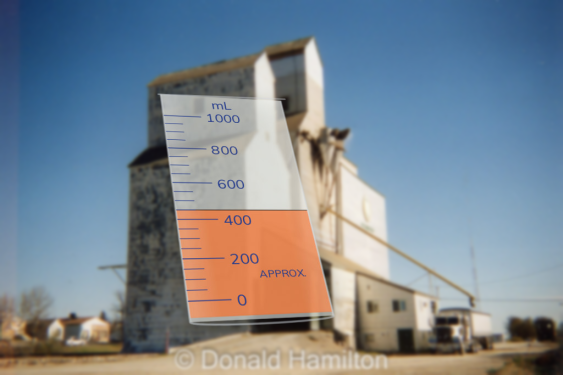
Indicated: 450,mL
